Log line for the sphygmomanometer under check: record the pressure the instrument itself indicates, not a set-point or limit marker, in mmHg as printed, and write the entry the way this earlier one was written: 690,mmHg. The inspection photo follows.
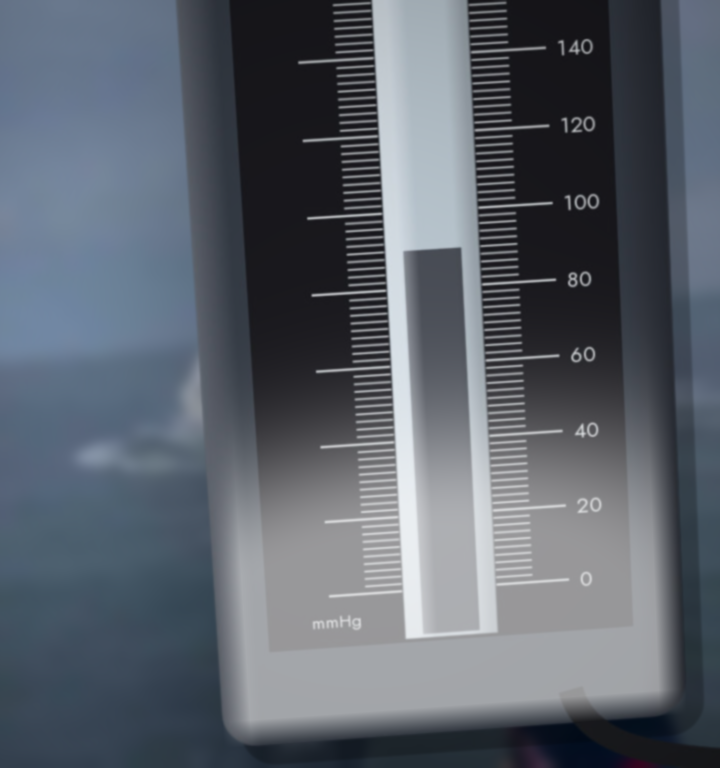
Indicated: 90,mmHg
